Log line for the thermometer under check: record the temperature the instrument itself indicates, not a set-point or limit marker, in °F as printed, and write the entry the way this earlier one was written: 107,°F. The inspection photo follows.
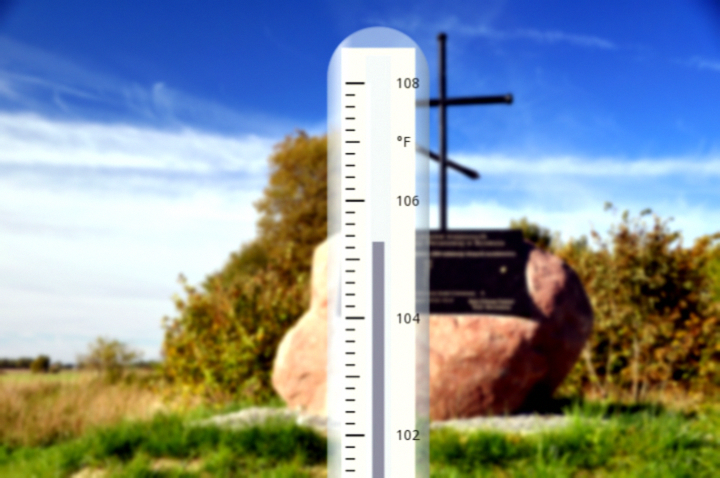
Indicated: 105.3,°F
